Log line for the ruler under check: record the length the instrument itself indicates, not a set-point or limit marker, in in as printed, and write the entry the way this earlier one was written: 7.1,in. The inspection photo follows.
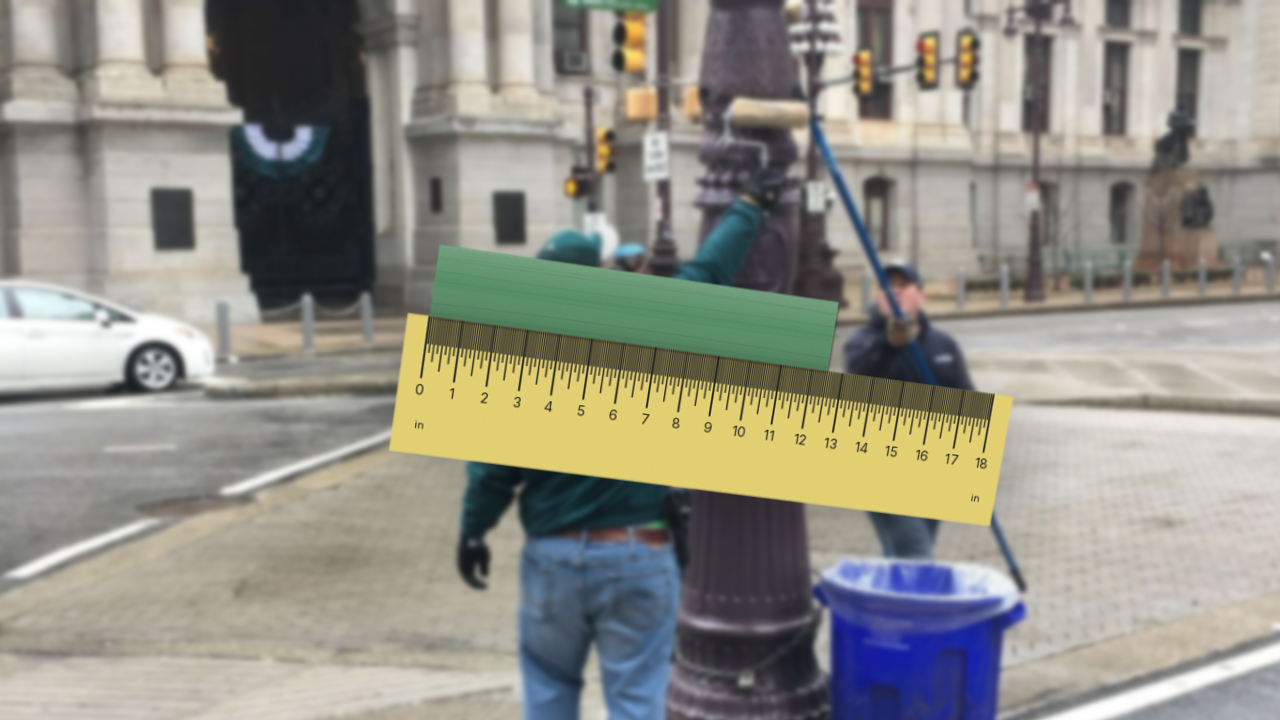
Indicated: 12.5,in
